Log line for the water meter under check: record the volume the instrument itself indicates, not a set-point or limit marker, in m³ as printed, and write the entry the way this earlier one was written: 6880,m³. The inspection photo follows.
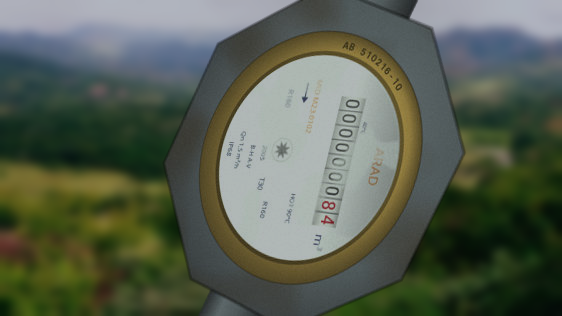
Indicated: 0.84,m³
